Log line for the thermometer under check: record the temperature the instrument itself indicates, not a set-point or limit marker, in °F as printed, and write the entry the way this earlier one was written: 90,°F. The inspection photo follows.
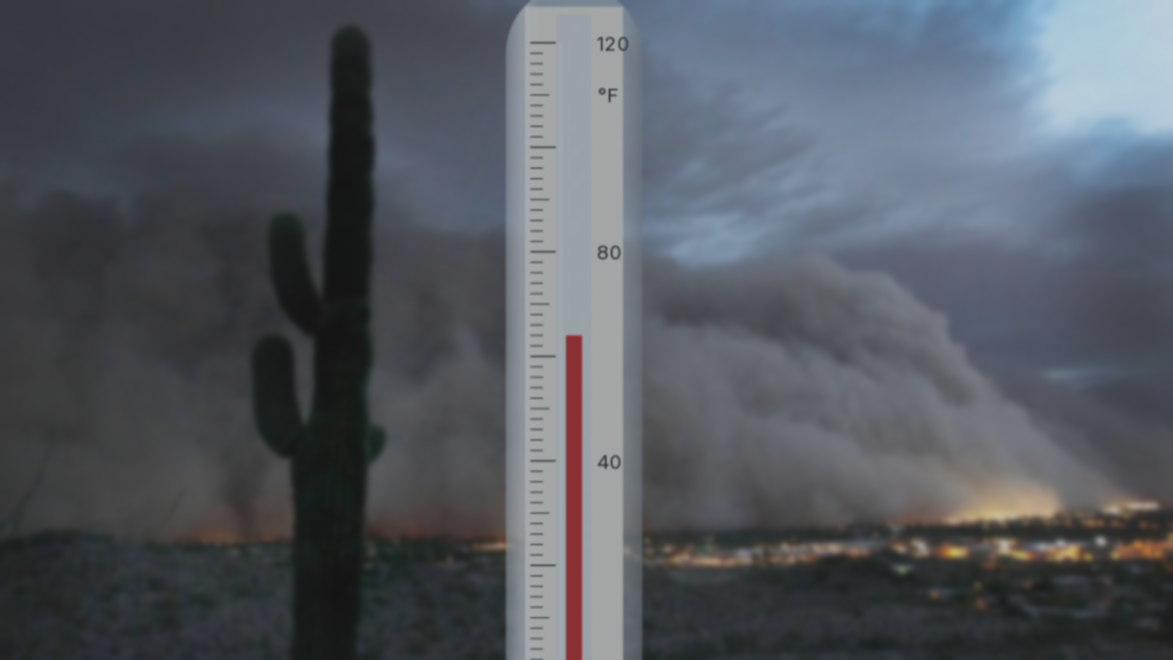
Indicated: 64,°F
